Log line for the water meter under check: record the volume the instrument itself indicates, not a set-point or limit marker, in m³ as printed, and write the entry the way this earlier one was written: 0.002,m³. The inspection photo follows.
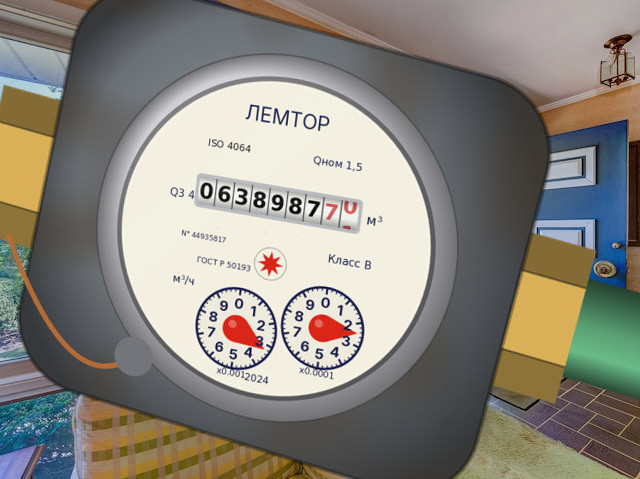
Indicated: 638987.7032,m³
